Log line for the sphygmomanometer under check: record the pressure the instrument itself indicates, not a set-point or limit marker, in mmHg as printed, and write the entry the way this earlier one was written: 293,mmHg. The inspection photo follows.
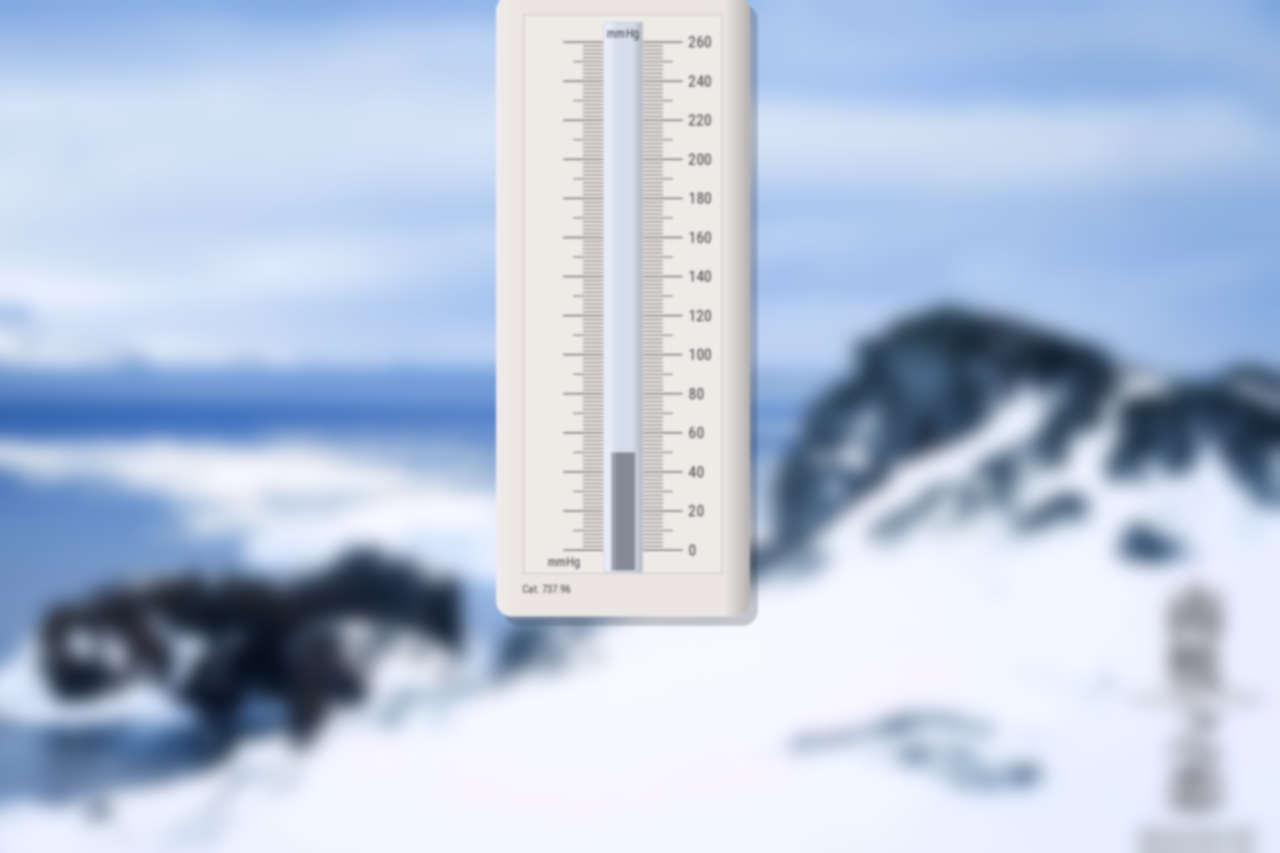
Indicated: 50,mmHg
